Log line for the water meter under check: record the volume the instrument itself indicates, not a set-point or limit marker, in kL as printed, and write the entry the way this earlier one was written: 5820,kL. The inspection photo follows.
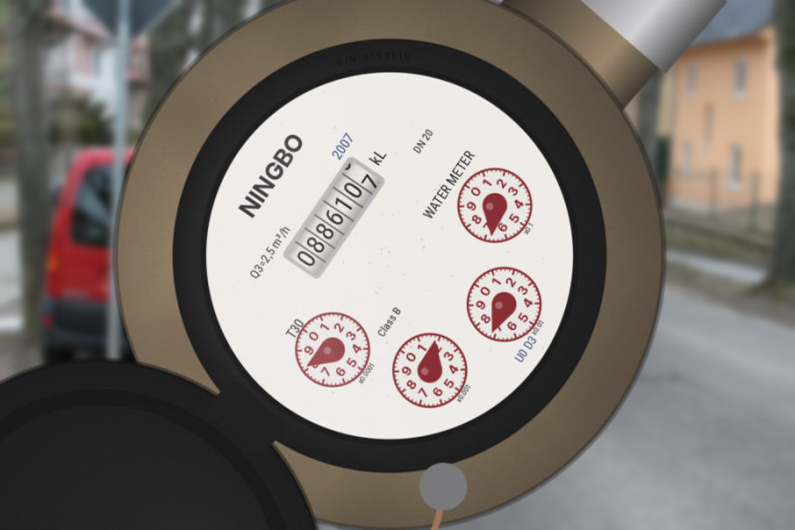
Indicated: 886106.6718,kL
